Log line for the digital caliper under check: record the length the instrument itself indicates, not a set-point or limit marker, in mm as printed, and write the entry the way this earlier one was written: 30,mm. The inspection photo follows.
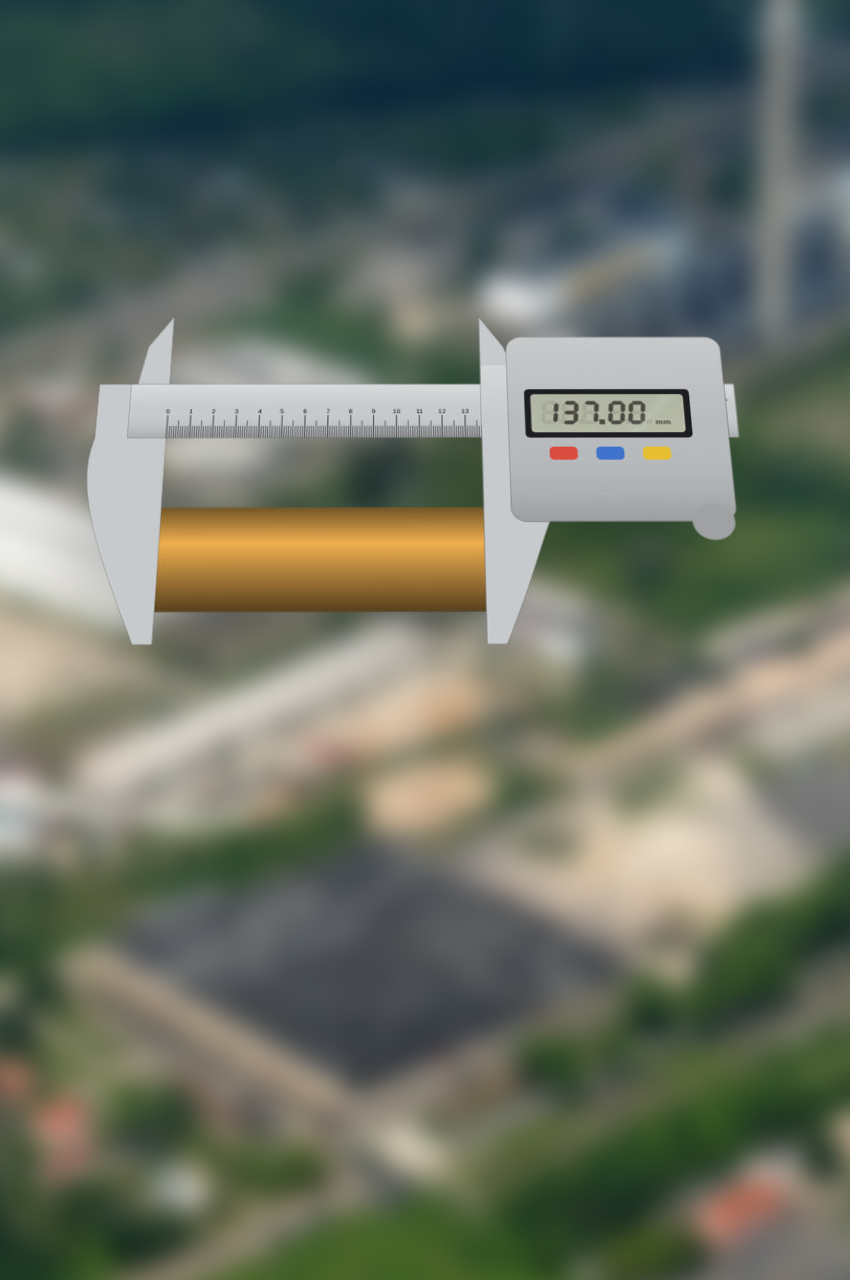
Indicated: 137.00,mm
